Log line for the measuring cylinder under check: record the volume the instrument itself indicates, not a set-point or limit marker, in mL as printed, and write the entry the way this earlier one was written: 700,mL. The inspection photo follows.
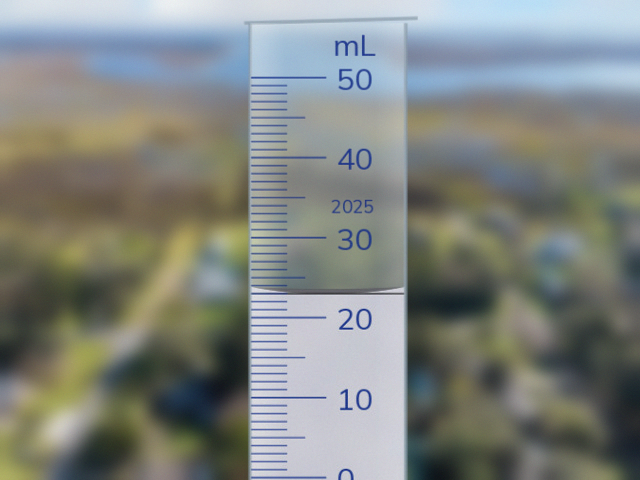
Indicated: 23,mL
